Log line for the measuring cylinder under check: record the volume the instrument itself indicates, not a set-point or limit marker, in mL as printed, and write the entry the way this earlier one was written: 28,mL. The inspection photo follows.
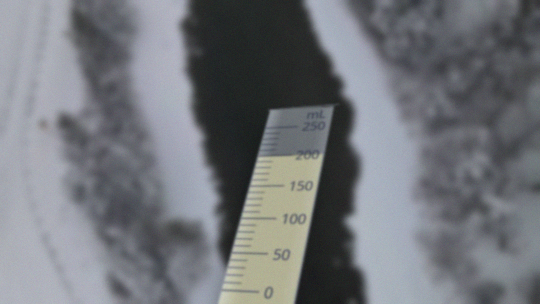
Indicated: 200,mL
